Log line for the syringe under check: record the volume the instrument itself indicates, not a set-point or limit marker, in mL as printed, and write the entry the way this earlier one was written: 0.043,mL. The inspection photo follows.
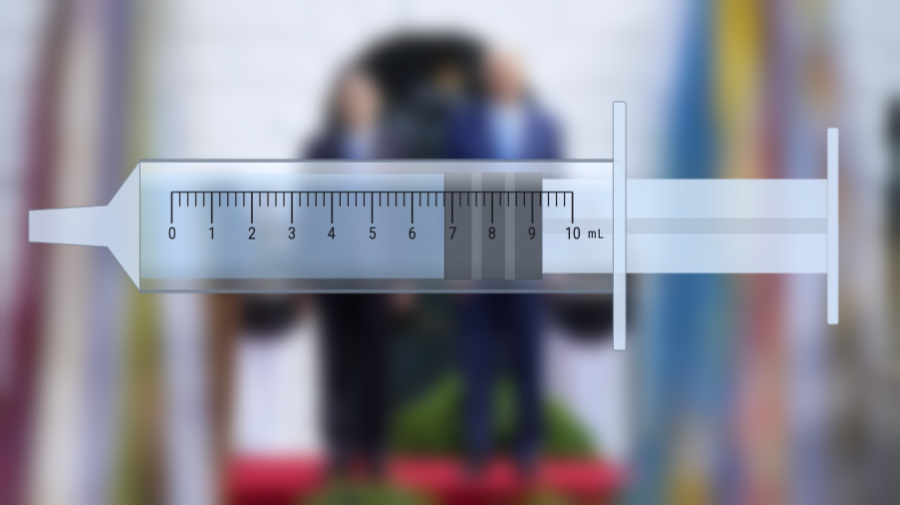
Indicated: 6.8,mL
